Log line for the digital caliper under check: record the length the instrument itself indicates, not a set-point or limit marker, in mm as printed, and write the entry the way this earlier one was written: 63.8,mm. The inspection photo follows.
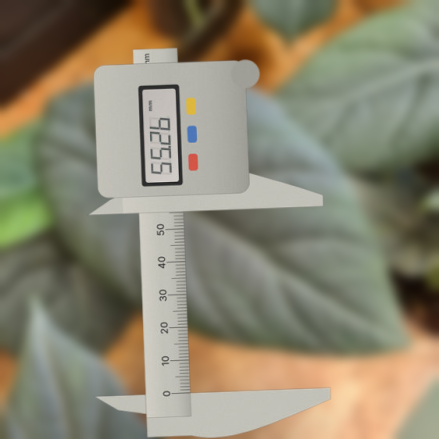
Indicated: 55.26,mm
